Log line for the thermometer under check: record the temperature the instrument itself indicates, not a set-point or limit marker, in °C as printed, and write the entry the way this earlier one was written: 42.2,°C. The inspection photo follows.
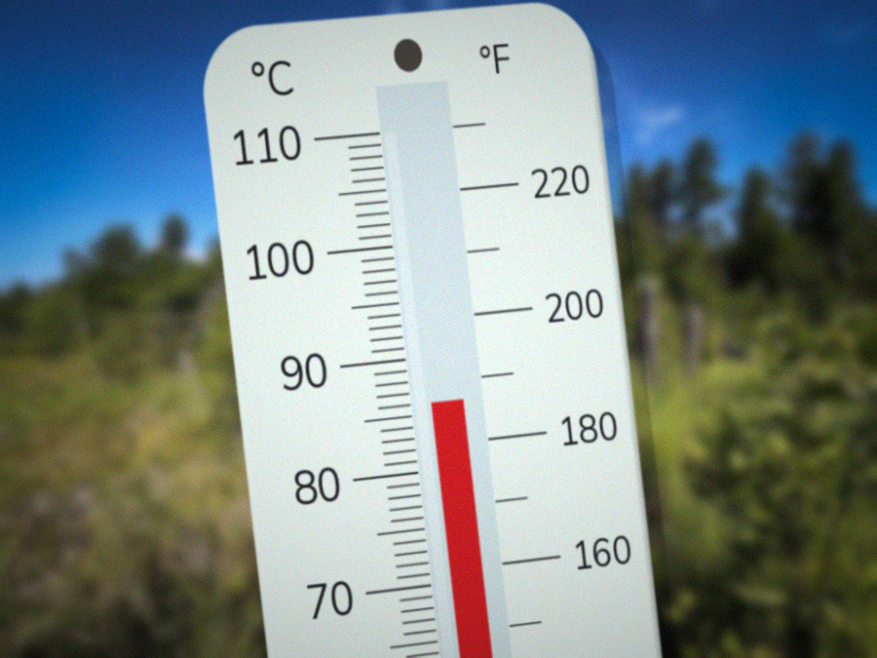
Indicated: 86,°C
